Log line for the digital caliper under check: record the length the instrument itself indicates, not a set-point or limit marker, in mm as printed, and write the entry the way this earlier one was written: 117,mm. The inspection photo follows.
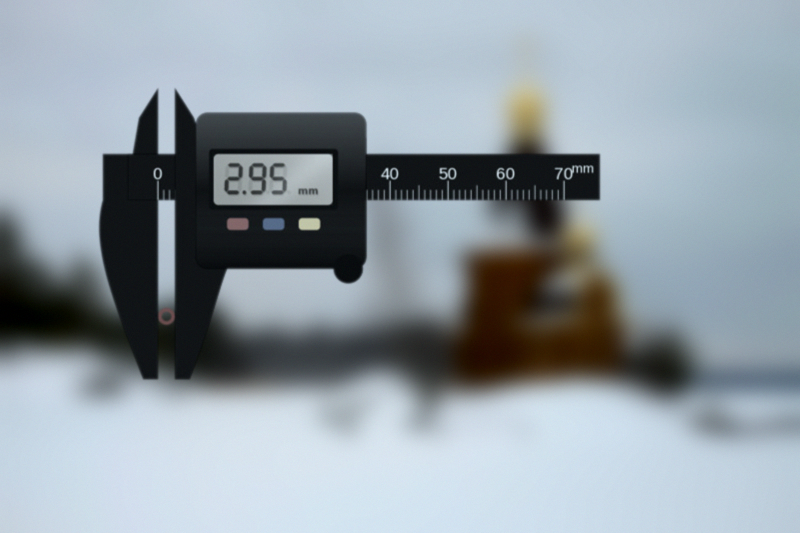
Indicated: 2.95,mm
